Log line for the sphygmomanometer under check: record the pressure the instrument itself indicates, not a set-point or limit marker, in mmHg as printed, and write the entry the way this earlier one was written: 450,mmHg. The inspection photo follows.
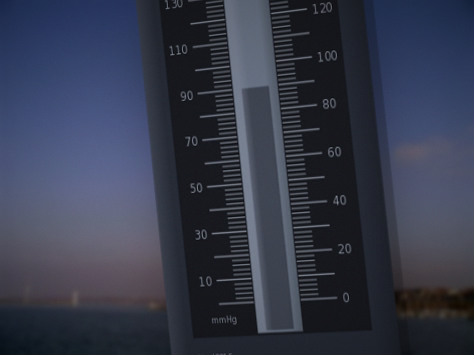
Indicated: 90,mmHg
